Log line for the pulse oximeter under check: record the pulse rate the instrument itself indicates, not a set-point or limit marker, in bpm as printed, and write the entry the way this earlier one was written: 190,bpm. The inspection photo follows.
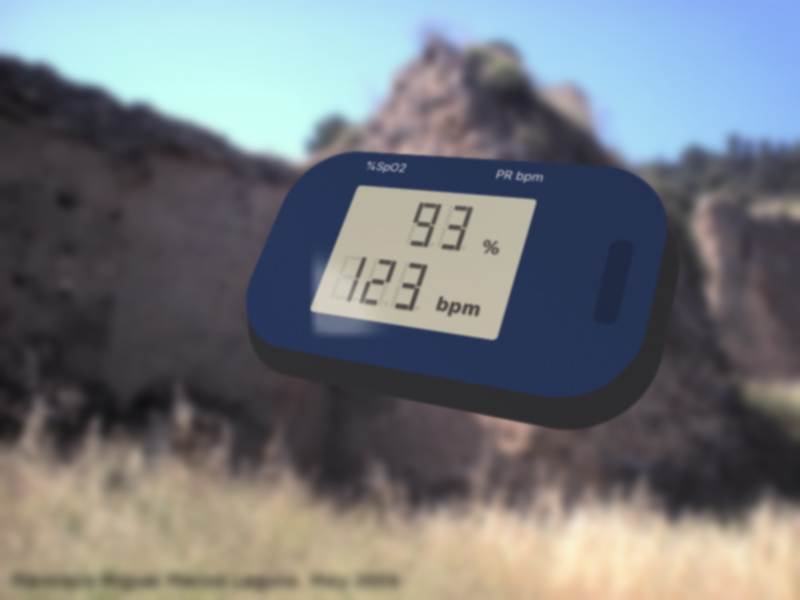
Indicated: 123,bpm
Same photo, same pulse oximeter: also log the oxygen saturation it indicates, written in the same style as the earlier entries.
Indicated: 93,%
